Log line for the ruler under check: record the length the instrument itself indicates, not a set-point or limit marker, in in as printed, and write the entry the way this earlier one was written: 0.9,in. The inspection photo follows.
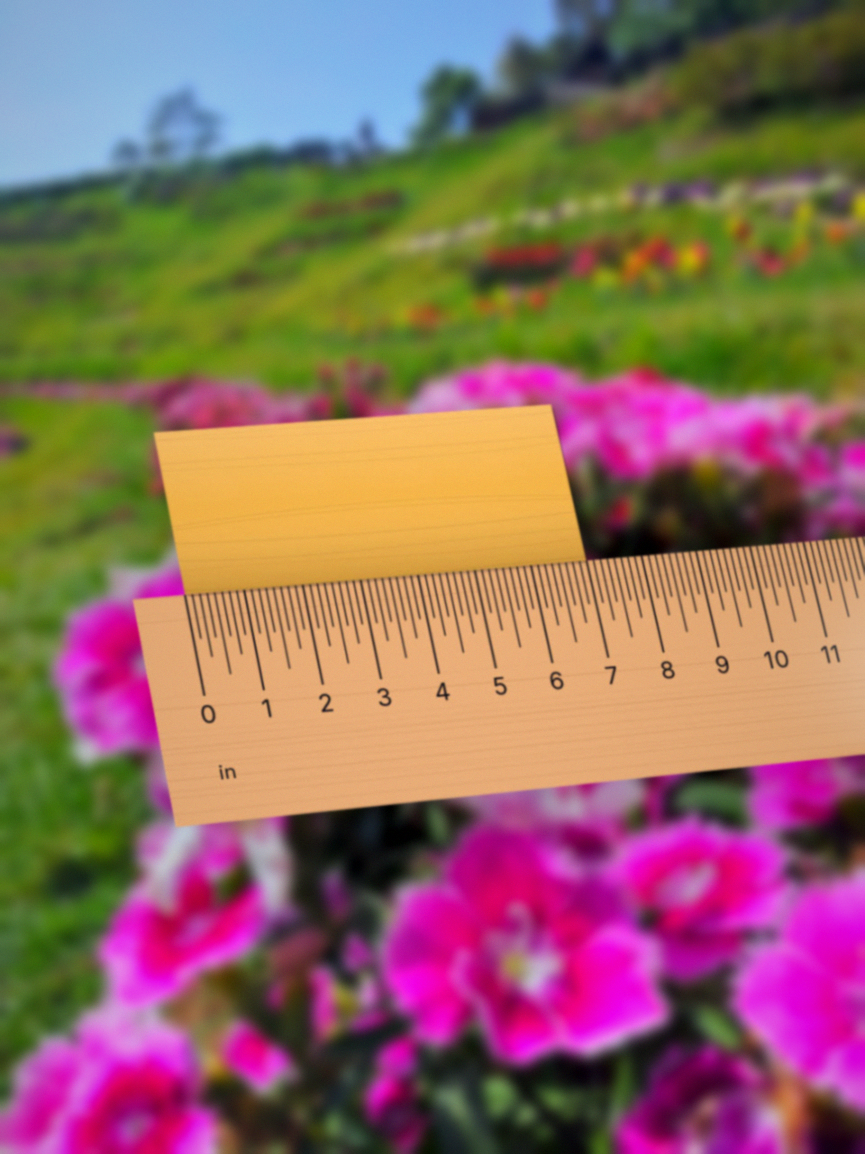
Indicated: 7,in
